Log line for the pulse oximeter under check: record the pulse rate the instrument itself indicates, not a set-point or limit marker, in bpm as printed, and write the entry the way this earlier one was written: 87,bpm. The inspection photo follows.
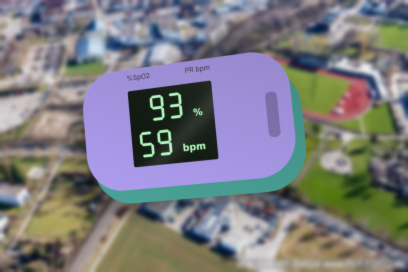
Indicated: 59,bpm
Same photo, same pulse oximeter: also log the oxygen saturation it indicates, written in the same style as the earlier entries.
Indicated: 93,%
